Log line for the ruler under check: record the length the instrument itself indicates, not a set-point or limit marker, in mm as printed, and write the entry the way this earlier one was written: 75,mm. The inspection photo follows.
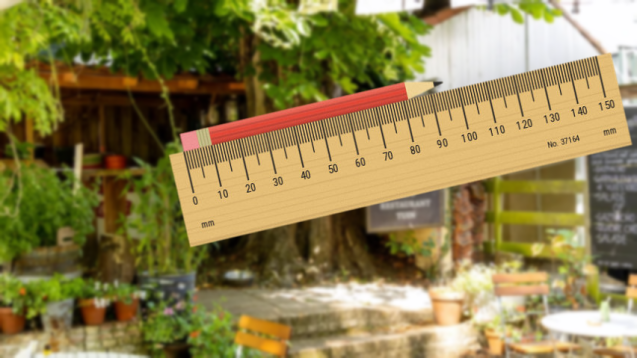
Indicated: 95,mm
